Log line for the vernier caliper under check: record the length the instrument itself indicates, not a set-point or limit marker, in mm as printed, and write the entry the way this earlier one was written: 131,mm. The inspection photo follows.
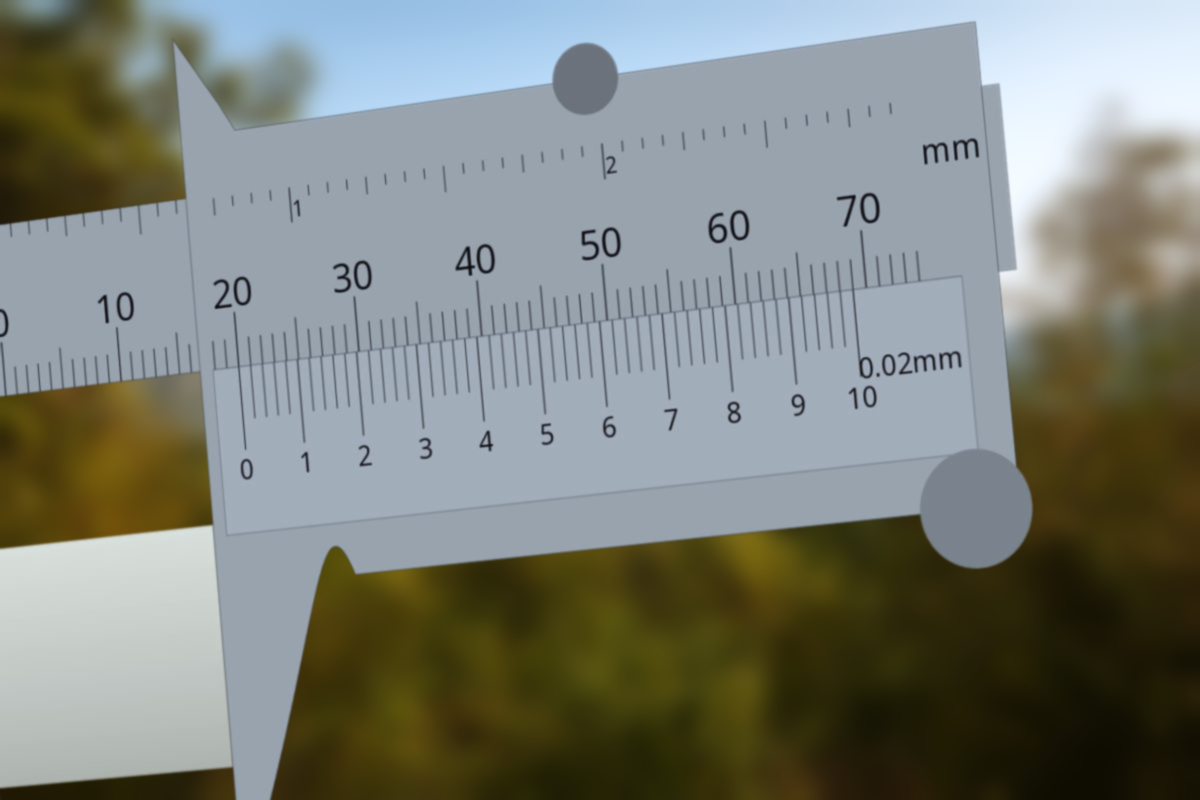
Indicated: 20.0,mm
